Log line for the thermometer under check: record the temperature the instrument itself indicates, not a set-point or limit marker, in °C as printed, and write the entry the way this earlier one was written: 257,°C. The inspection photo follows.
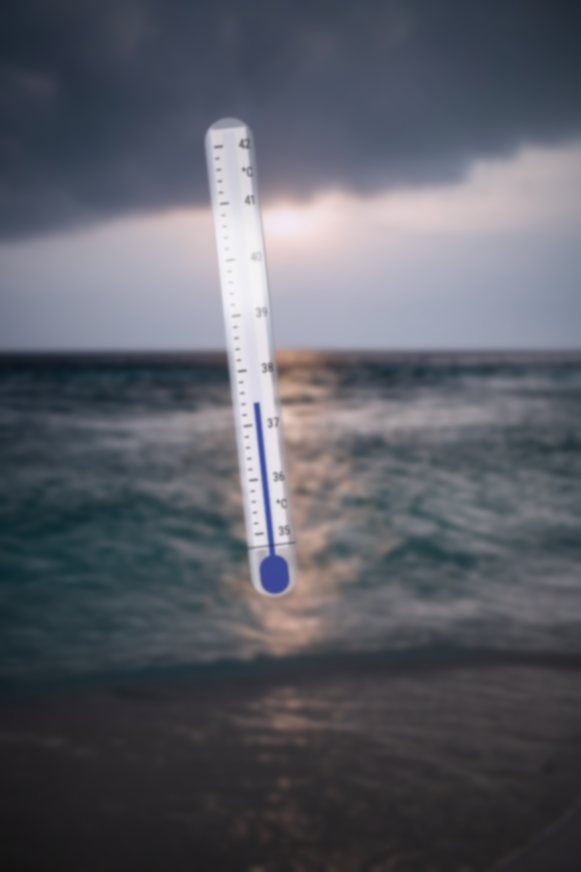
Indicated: 37.4,°C
